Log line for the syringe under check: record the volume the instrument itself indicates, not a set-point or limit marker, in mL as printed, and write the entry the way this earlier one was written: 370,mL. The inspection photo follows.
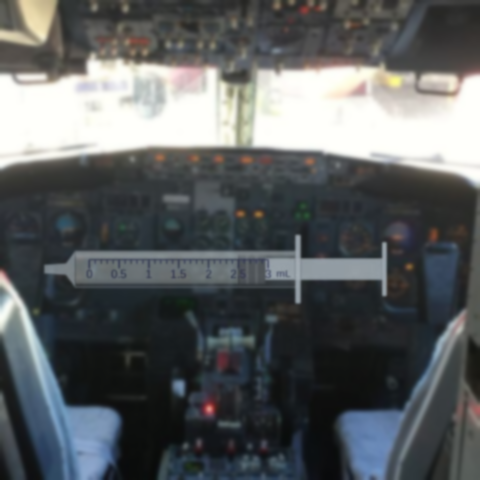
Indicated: 2.5,mL
